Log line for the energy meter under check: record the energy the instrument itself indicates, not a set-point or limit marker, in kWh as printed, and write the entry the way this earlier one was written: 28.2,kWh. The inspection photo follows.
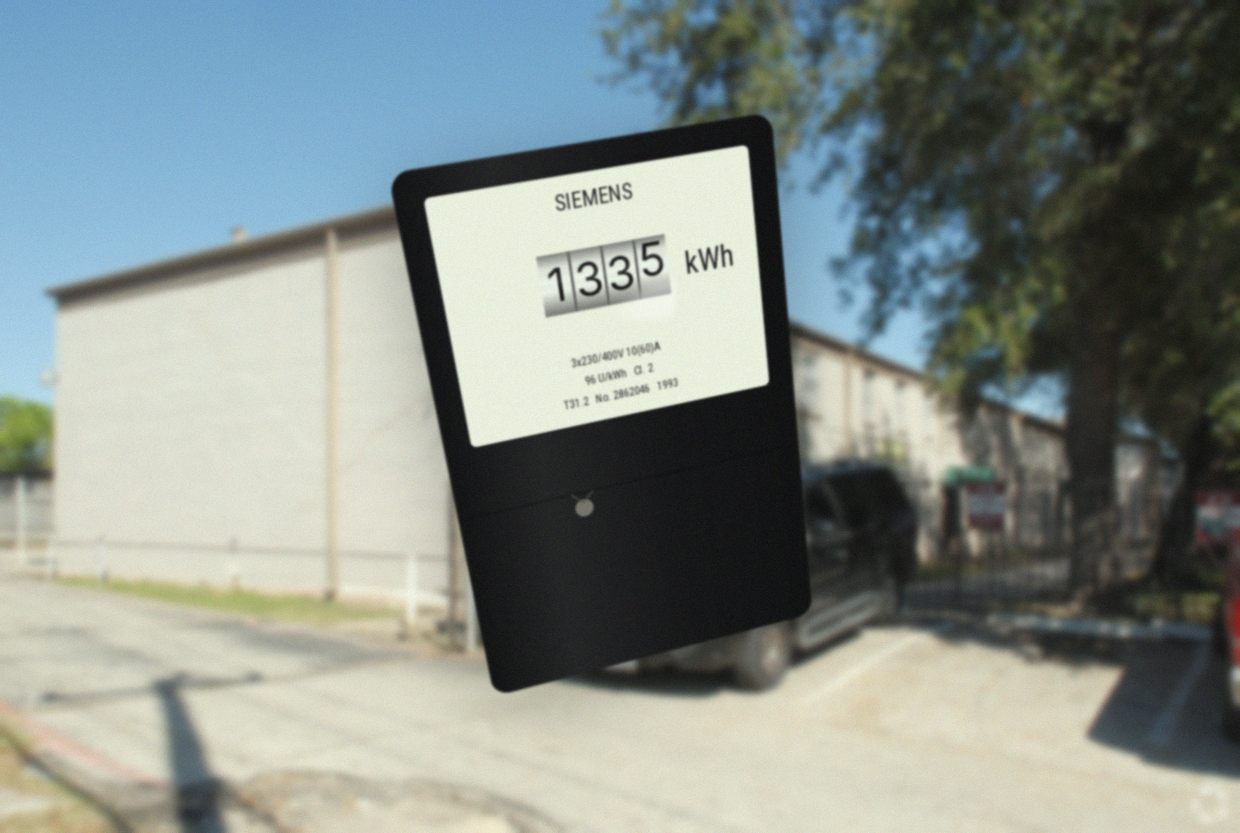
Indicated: 1335,kWh
